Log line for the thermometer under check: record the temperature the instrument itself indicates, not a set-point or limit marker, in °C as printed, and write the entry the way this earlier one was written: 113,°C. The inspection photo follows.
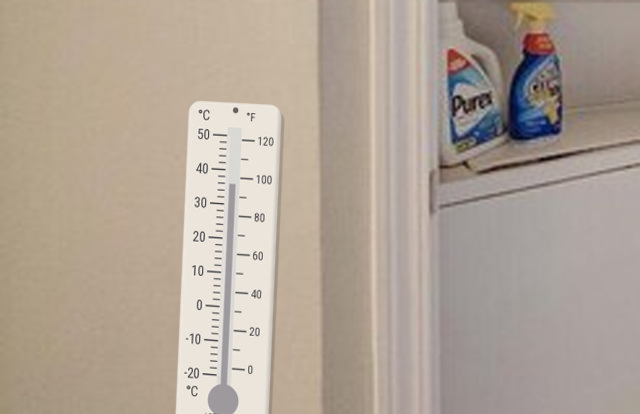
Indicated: 36,°C
